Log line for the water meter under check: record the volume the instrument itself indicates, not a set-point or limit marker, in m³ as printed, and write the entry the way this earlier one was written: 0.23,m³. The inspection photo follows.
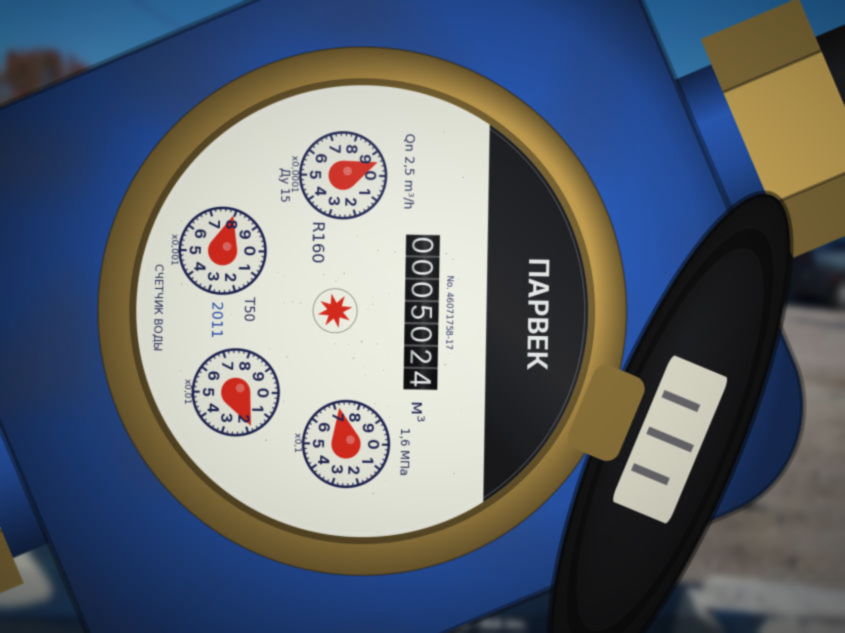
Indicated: 5024.7179,m³
